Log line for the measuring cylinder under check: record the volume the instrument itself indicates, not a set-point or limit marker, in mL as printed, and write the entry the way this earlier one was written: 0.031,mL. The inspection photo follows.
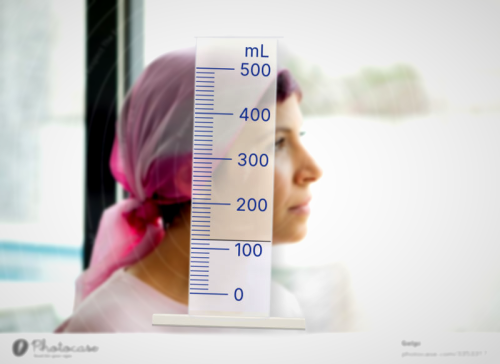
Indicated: 120,mL
